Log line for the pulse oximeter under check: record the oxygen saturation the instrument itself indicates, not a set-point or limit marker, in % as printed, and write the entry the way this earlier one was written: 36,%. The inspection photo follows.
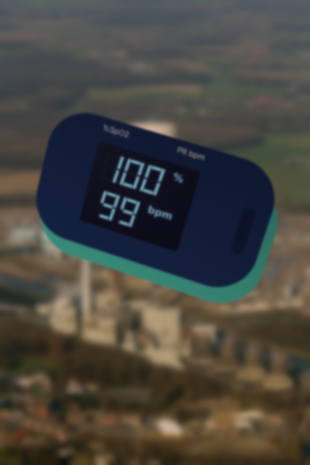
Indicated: 100,%
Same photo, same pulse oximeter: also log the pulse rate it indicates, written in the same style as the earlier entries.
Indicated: 99,bpm
